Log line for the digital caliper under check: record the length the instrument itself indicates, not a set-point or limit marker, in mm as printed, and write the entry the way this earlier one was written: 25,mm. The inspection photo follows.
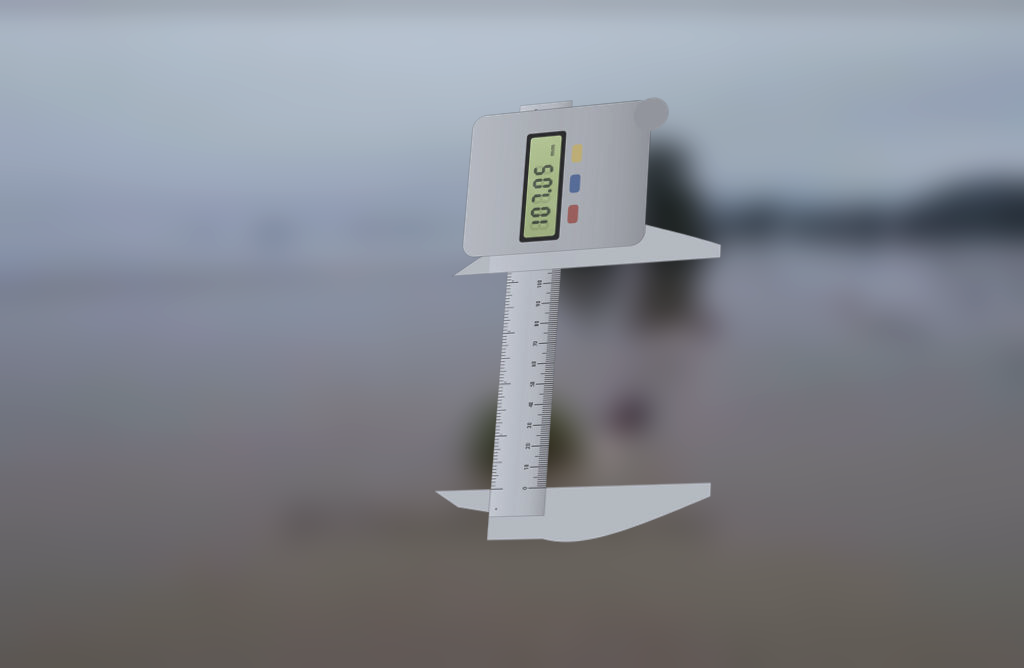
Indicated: 107.05,mm
